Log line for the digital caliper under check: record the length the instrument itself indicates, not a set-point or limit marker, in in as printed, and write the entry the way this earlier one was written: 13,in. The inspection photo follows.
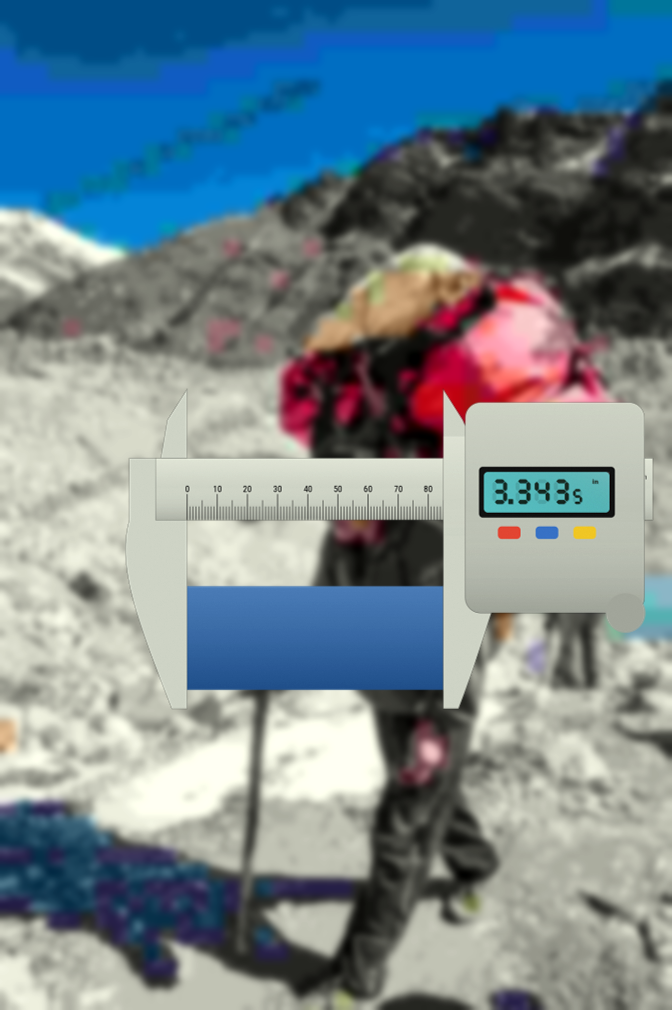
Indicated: 3.3435,in
